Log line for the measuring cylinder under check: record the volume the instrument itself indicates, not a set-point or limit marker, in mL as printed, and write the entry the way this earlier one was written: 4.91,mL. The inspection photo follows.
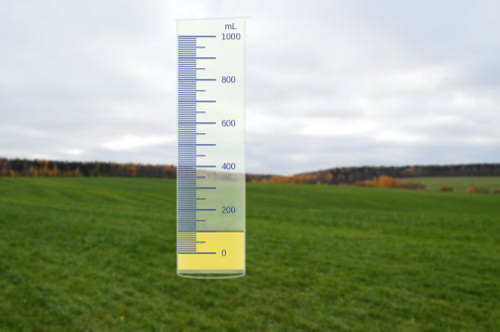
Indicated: 100,mL
